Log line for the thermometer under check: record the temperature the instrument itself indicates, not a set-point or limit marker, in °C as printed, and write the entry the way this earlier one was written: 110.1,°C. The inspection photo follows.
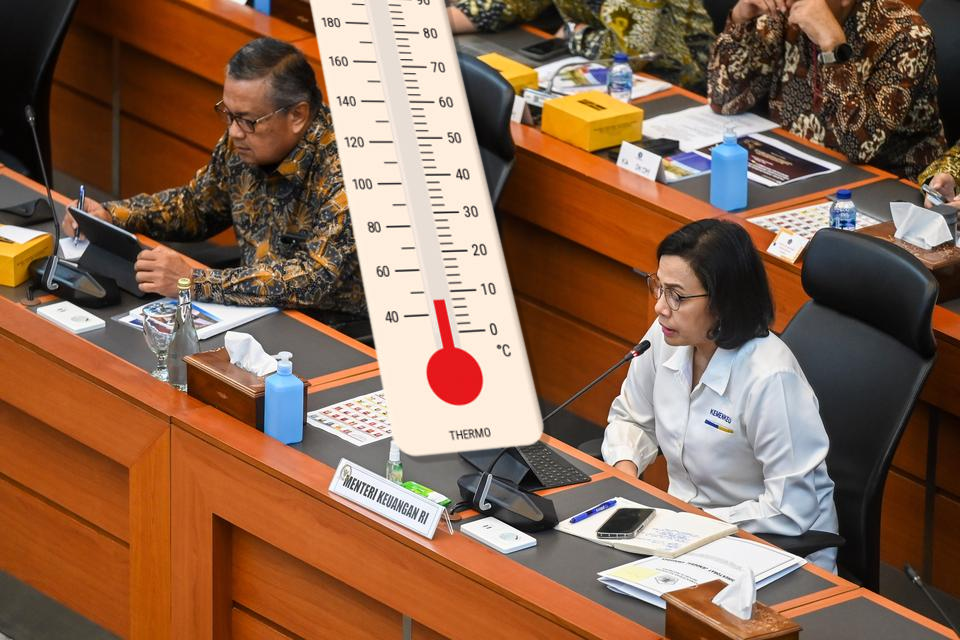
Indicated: 8,°C
